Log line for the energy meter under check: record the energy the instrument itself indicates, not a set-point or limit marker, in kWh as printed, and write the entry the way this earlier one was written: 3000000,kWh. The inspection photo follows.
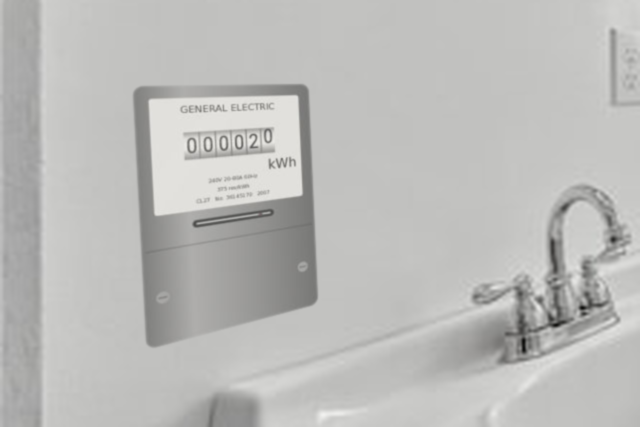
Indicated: 20,kWh
